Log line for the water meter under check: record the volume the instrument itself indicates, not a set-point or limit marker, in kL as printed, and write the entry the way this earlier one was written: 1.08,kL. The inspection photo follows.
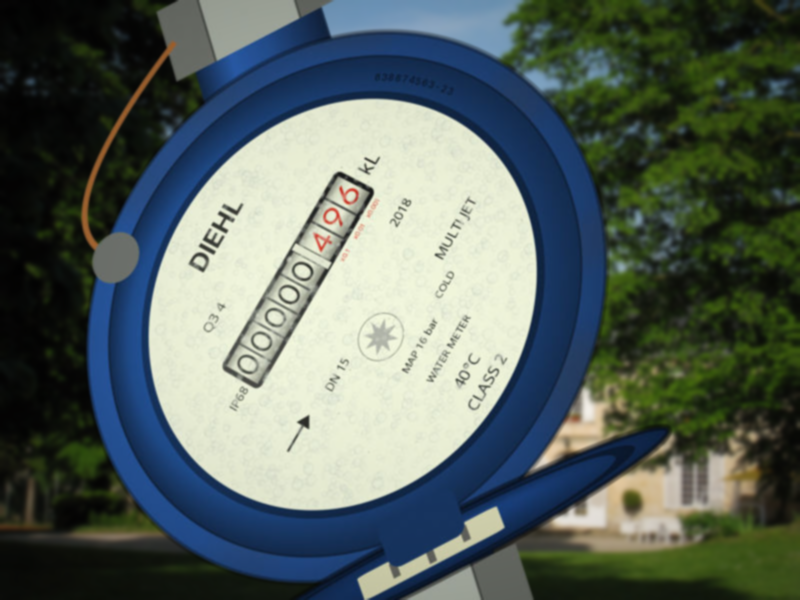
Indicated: 0.496,kL
